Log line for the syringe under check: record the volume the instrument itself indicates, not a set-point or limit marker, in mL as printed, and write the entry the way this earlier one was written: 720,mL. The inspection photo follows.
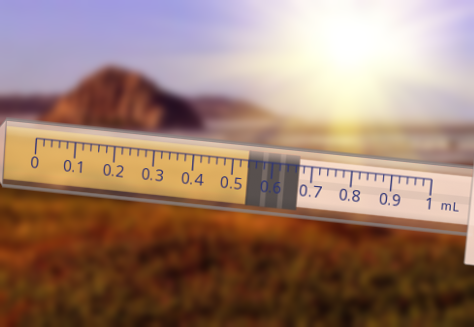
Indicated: 0.54,mL
